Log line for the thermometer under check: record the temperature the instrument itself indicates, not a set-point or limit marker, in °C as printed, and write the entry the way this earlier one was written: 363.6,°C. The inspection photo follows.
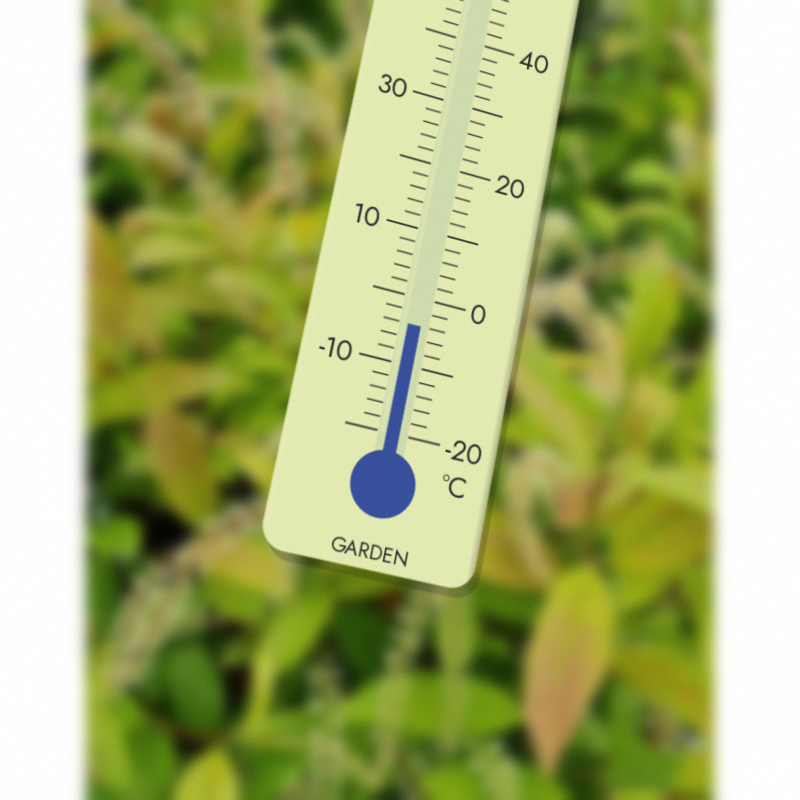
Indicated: -4,°C
